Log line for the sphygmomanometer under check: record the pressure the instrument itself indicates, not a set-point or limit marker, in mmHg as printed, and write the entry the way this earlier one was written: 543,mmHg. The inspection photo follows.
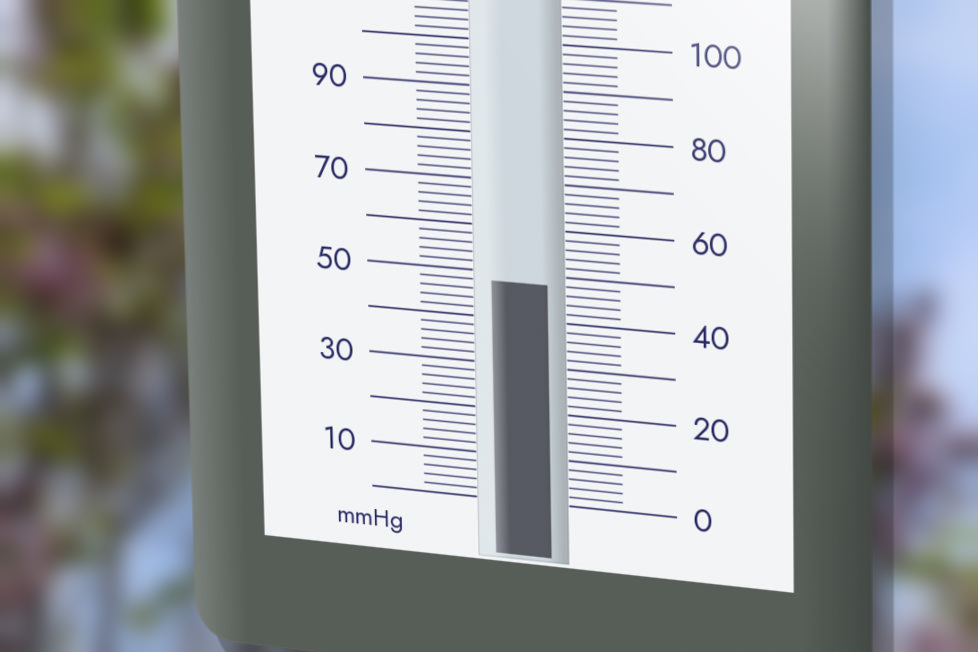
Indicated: 48,mmHg
